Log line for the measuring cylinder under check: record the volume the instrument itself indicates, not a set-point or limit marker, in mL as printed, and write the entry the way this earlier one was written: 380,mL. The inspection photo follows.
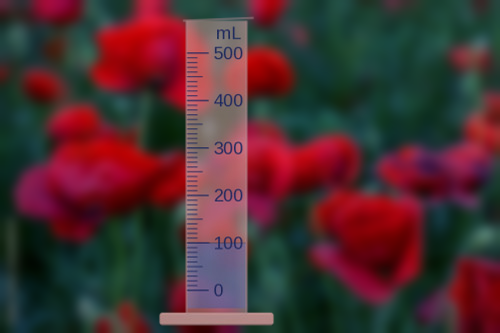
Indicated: 100,mL
